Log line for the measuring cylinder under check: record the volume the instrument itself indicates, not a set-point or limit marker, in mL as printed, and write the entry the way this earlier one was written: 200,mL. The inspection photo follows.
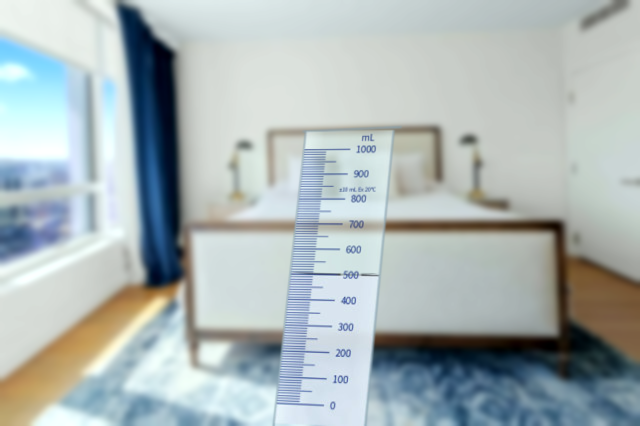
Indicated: 500,mL
